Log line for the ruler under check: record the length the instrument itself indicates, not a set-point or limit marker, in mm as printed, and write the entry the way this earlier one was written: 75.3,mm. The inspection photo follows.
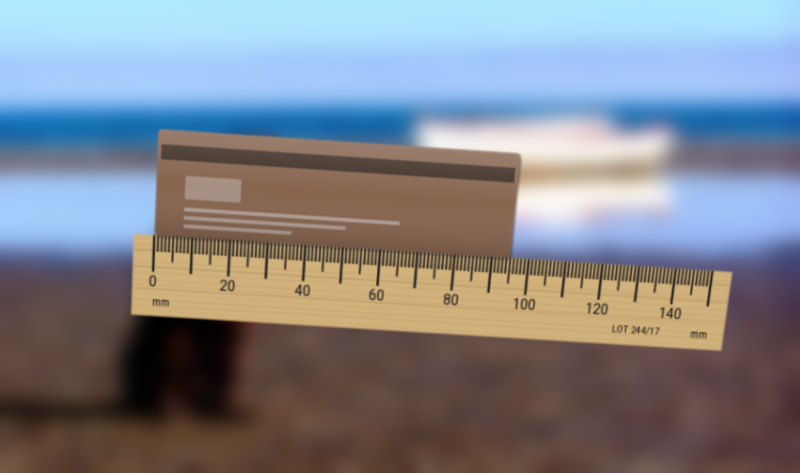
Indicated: 95,mm
